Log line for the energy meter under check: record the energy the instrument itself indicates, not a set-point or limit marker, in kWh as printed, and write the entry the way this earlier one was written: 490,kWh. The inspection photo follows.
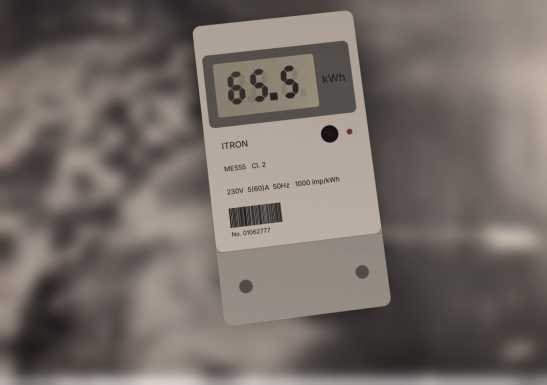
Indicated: 65.5,kWh
